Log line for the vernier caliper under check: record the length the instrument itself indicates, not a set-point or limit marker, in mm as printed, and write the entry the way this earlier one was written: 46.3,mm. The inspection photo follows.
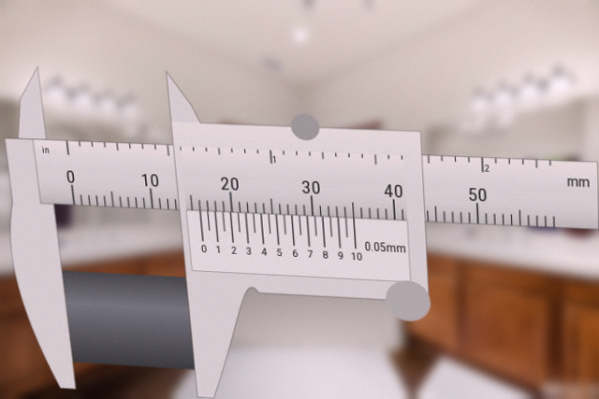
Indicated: 16.0,mm
